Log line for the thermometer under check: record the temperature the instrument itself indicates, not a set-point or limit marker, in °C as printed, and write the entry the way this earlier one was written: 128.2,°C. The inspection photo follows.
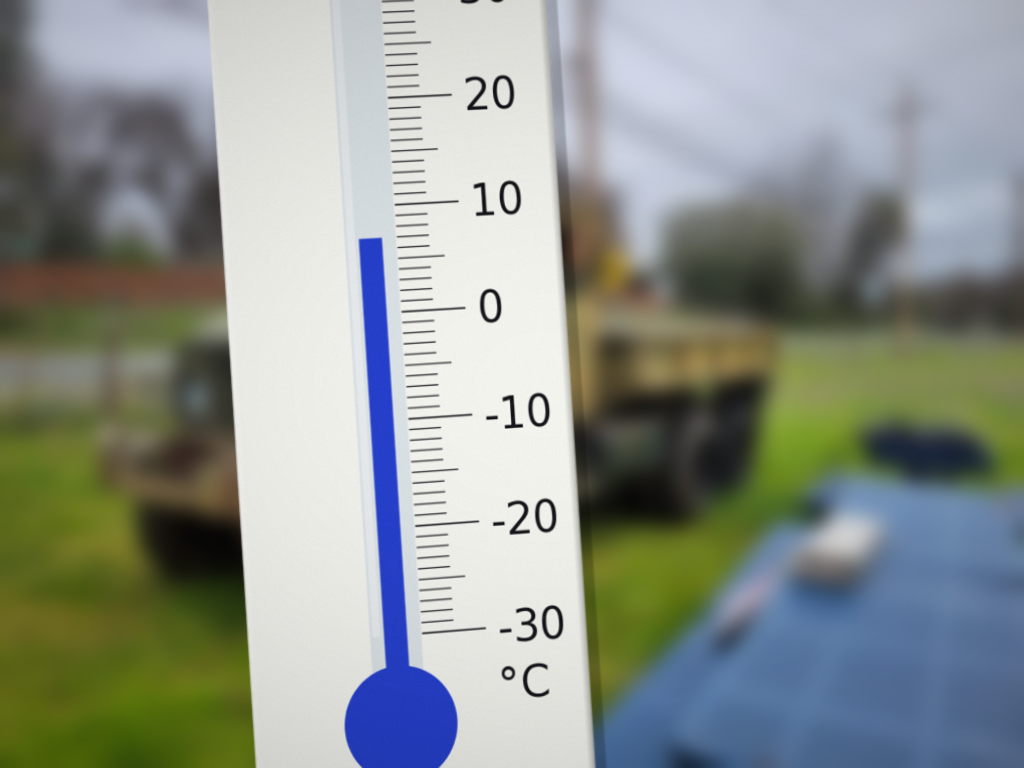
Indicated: 7,°C
